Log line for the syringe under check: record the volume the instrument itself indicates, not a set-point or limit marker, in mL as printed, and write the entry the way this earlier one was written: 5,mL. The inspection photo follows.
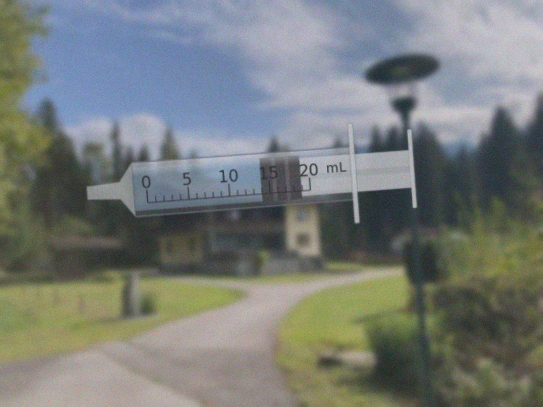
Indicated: 14,mL
